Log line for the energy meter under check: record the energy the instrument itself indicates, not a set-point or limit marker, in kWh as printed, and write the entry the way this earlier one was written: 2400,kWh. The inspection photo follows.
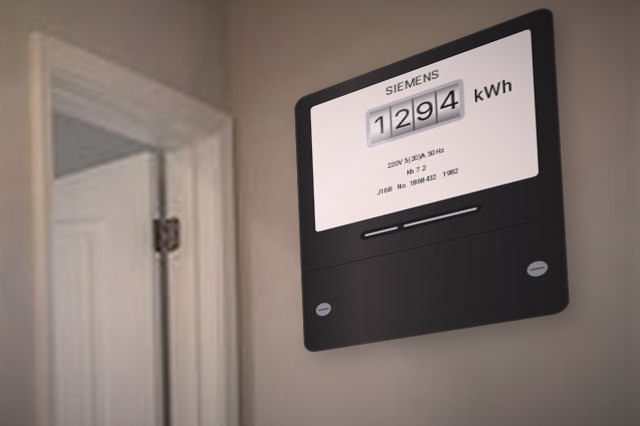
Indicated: 1294,kWh
